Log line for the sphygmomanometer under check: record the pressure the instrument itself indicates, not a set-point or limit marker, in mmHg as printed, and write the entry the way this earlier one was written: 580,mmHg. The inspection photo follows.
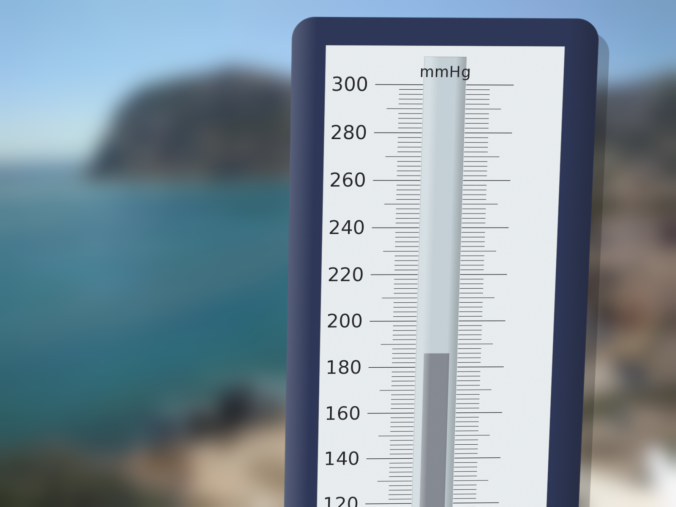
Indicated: 186,mmHg
